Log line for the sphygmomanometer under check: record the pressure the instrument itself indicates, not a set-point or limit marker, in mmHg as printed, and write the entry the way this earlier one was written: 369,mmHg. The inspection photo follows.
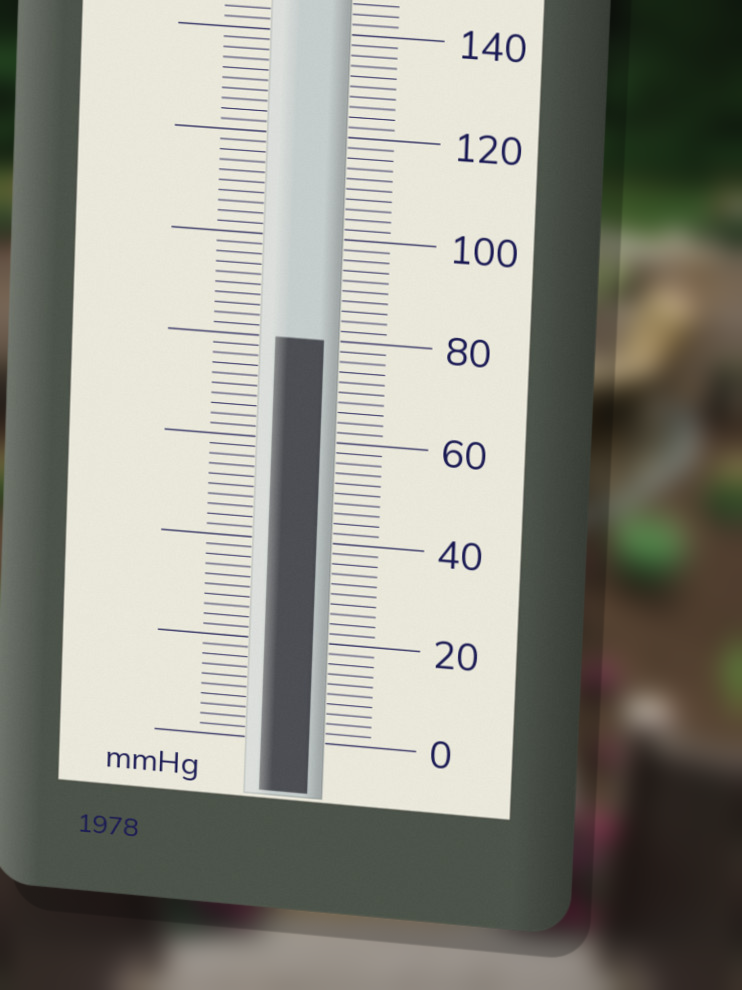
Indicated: 80,mmHg
